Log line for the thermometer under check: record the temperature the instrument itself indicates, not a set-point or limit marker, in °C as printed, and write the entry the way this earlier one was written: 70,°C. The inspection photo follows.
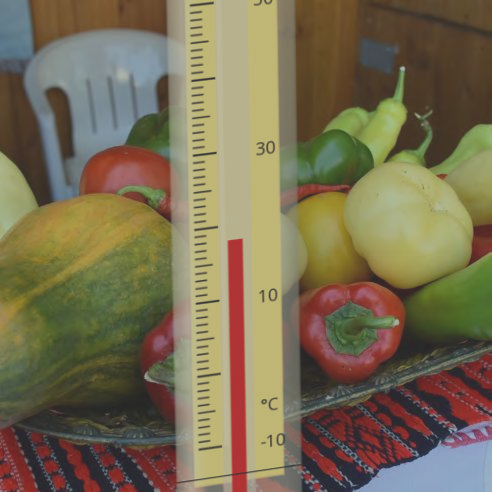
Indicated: 18,°C
